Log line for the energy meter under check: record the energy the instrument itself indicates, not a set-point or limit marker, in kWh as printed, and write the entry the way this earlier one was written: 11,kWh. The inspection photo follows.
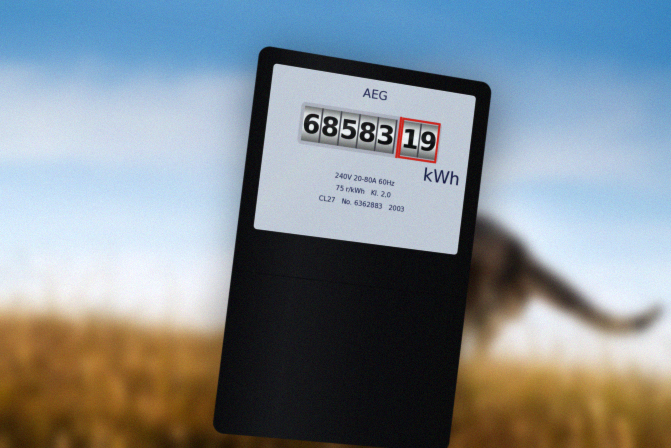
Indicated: 68583.19,kWh
